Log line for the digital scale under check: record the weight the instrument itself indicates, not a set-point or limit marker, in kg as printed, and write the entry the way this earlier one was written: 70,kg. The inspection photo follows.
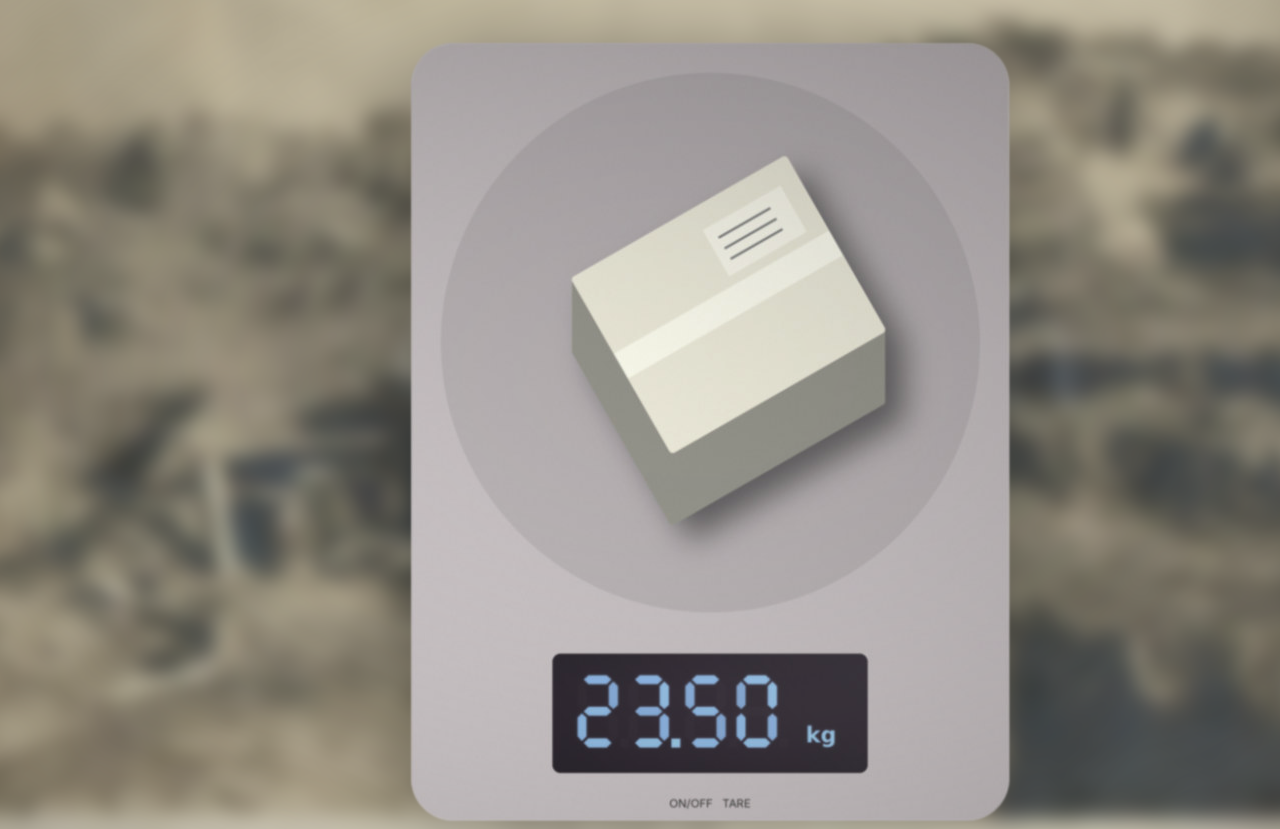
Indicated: 23.50,kg
